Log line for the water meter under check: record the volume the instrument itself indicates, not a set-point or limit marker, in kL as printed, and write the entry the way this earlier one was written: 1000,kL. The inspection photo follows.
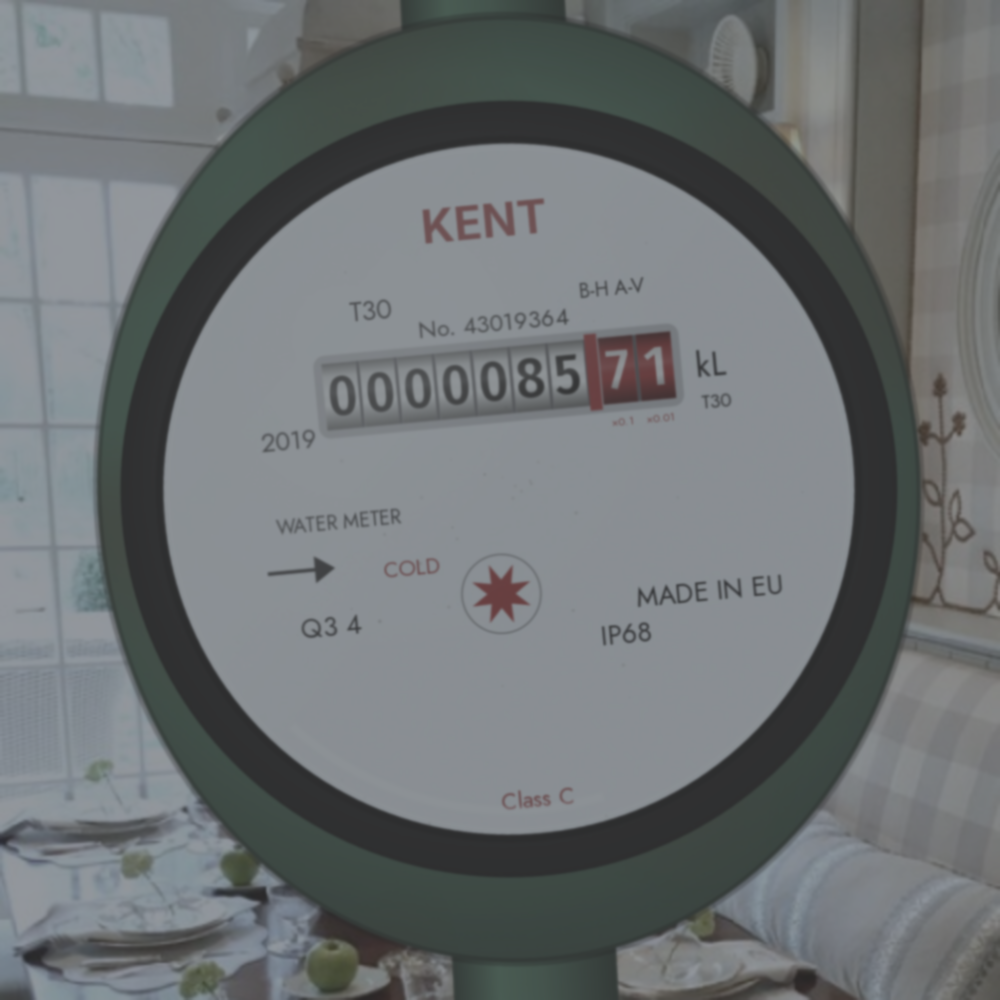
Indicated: 85.71,kL
